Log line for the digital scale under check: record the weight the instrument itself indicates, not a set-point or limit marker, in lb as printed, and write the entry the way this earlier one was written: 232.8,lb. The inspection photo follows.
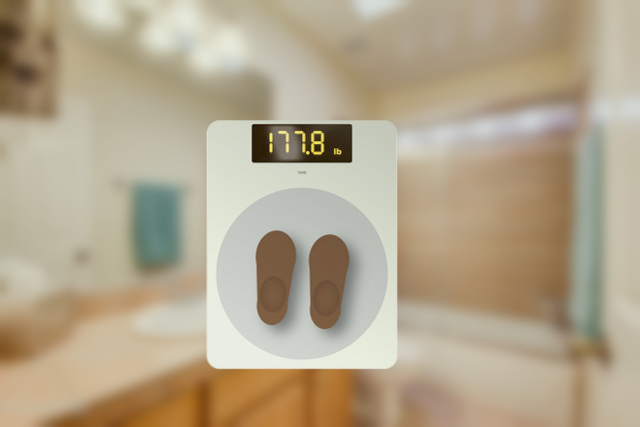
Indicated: 177.8,lb
